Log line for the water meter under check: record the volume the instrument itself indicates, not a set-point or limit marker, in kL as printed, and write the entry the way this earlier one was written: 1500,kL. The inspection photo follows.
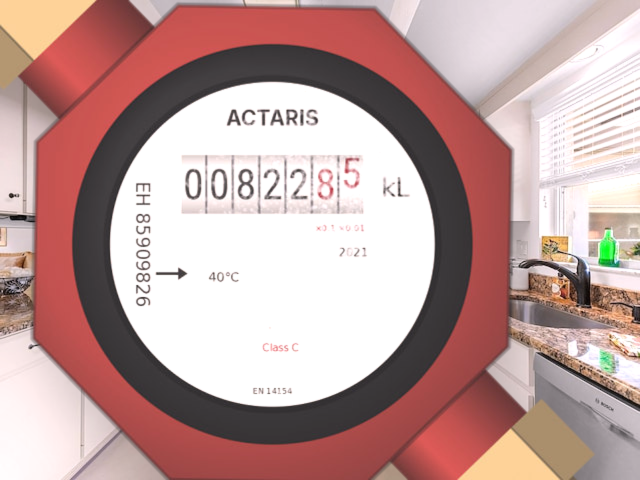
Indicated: 822.85,kL
